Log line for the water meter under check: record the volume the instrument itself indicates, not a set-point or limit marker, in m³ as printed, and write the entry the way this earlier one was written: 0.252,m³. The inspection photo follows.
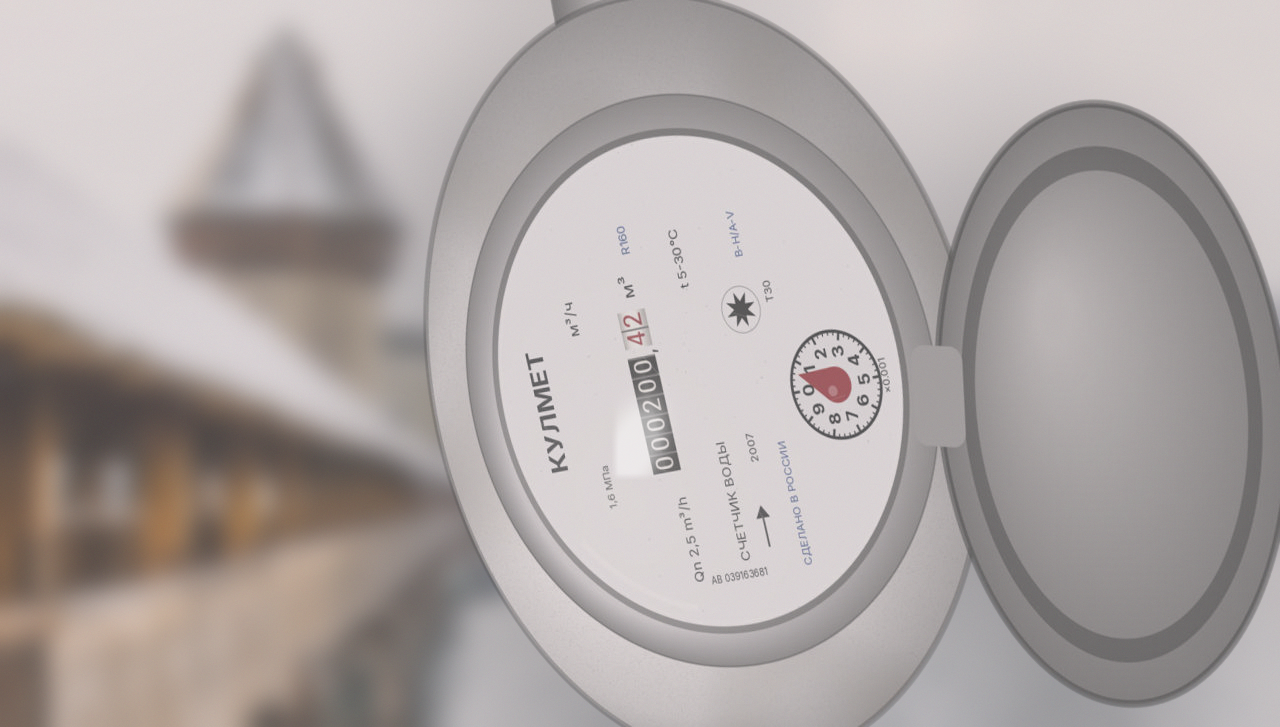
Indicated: 200.420,m³
